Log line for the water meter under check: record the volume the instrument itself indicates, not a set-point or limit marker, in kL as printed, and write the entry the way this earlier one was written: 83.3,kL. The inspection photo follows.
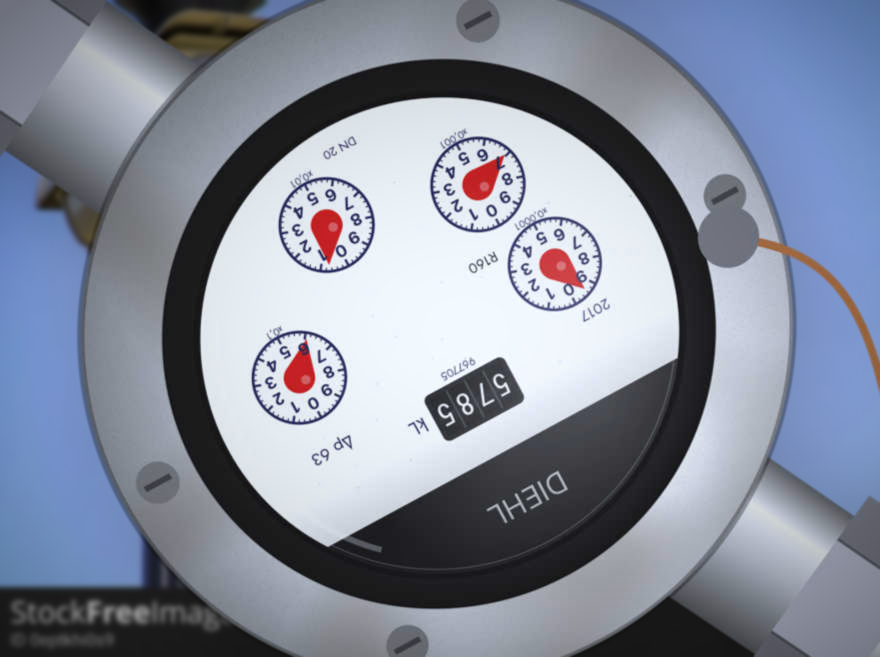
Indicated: 5785.6069,kL
